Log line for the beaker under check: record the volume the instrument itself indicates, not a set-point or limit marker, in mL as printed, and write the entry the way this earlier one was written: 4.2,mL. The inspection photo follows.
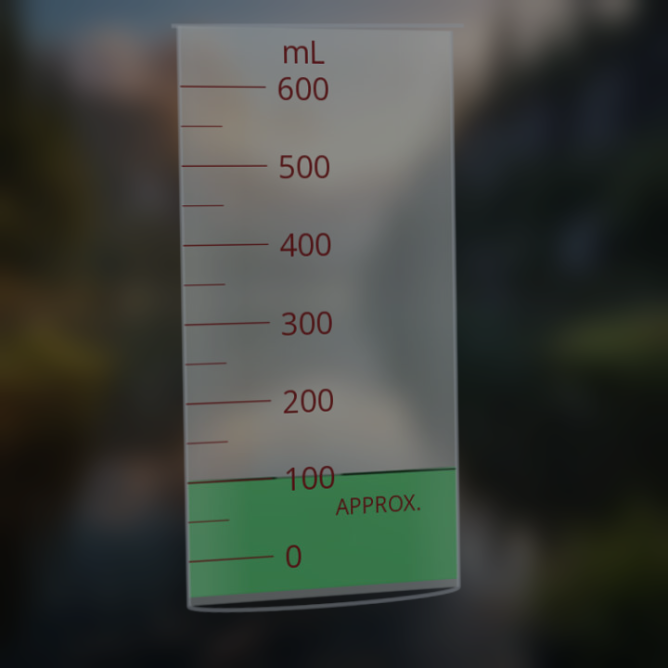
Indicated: 100,mL
